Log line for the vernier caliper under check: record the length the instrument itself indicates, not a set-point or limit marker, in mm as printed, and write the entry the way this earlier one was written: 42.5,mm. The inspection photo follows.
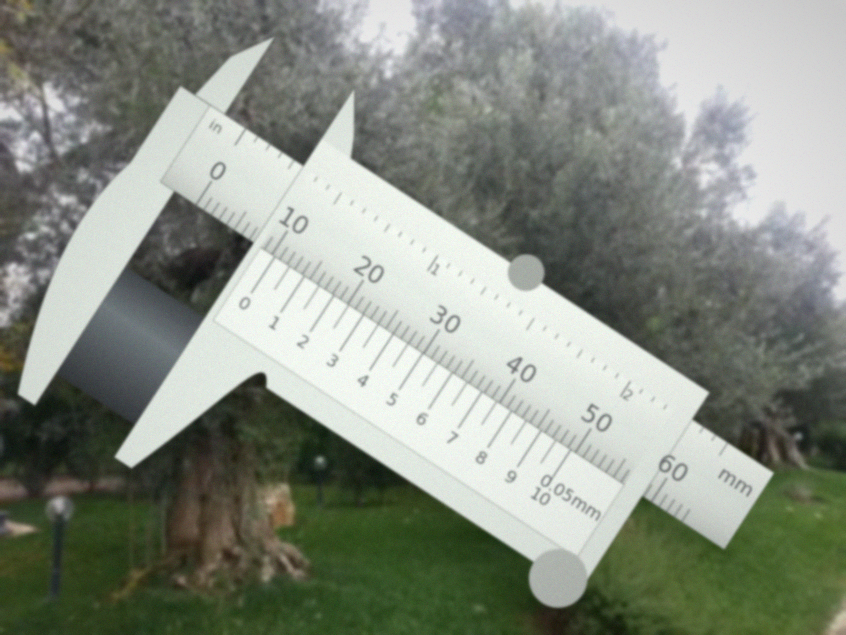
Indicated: 10.4,mm
